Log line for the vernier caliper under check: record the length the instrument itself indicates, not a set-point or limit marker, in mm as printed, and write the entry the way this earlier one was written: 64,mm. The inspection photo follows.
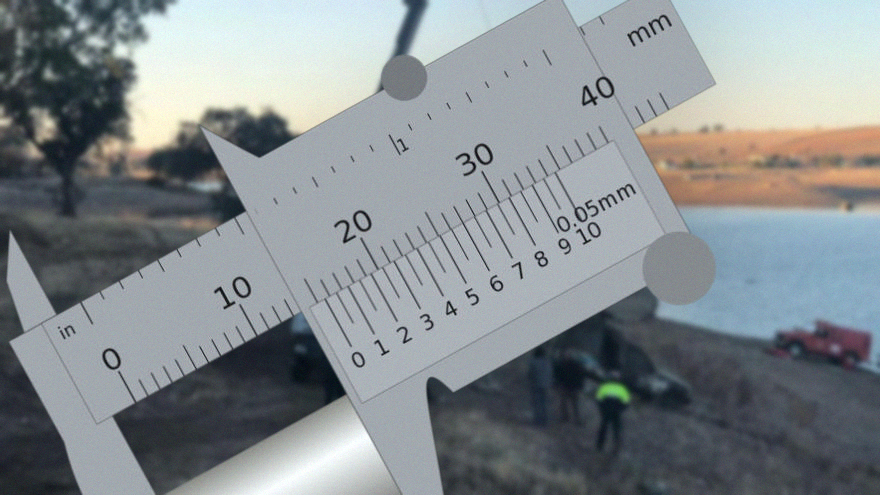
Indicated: 15.6,mm
